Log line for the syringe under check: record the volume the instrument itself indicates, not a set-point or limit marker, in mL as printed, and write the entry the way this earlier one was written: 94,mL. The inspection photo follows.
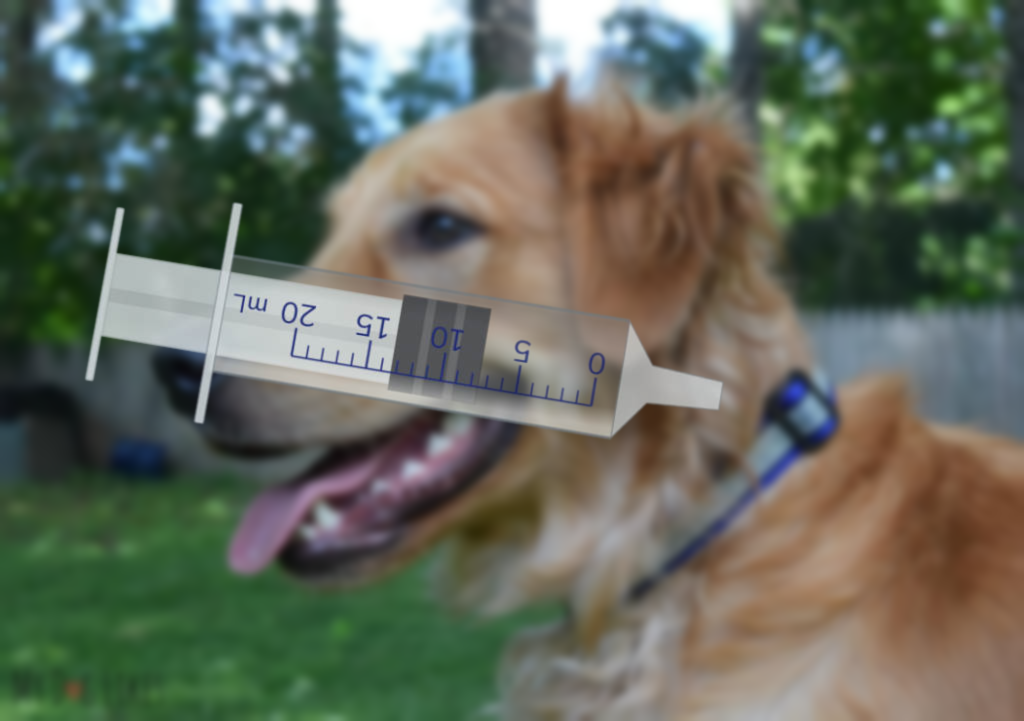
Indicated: 7.5,mL
